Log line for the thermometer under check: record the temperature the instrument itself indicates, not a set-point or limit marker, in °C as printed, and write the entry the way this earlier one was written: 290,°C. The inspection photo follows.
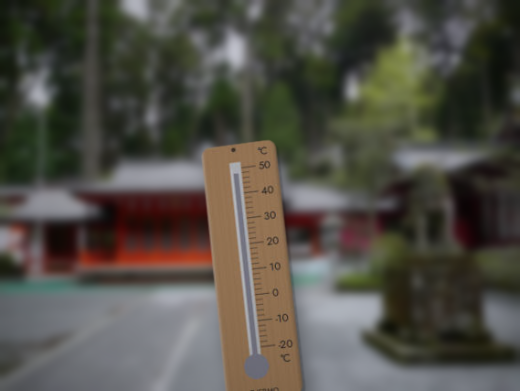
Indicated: 48,°C
